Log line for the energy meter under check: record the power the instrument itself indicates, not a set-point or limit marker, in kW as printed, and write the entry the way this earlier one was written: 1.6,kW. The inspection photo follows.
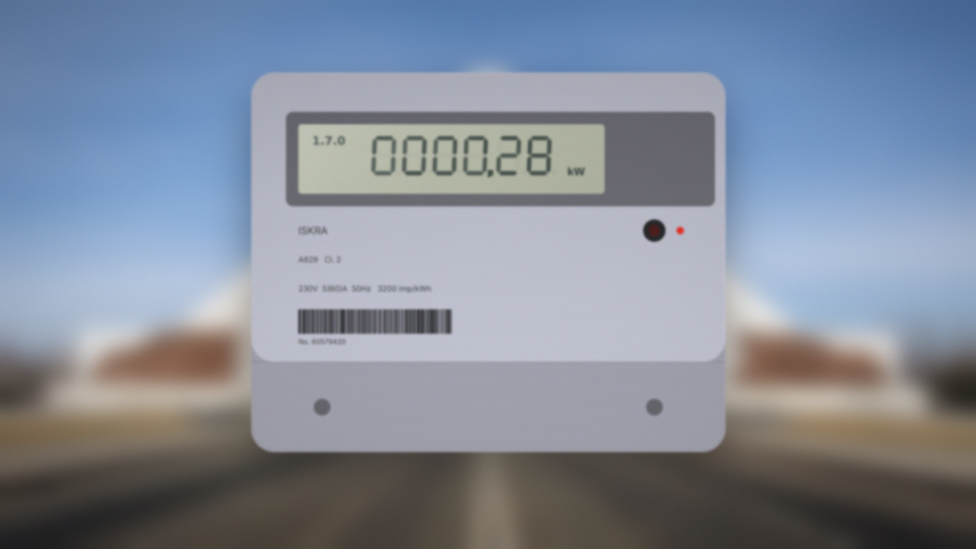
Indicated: 0.28,kW
